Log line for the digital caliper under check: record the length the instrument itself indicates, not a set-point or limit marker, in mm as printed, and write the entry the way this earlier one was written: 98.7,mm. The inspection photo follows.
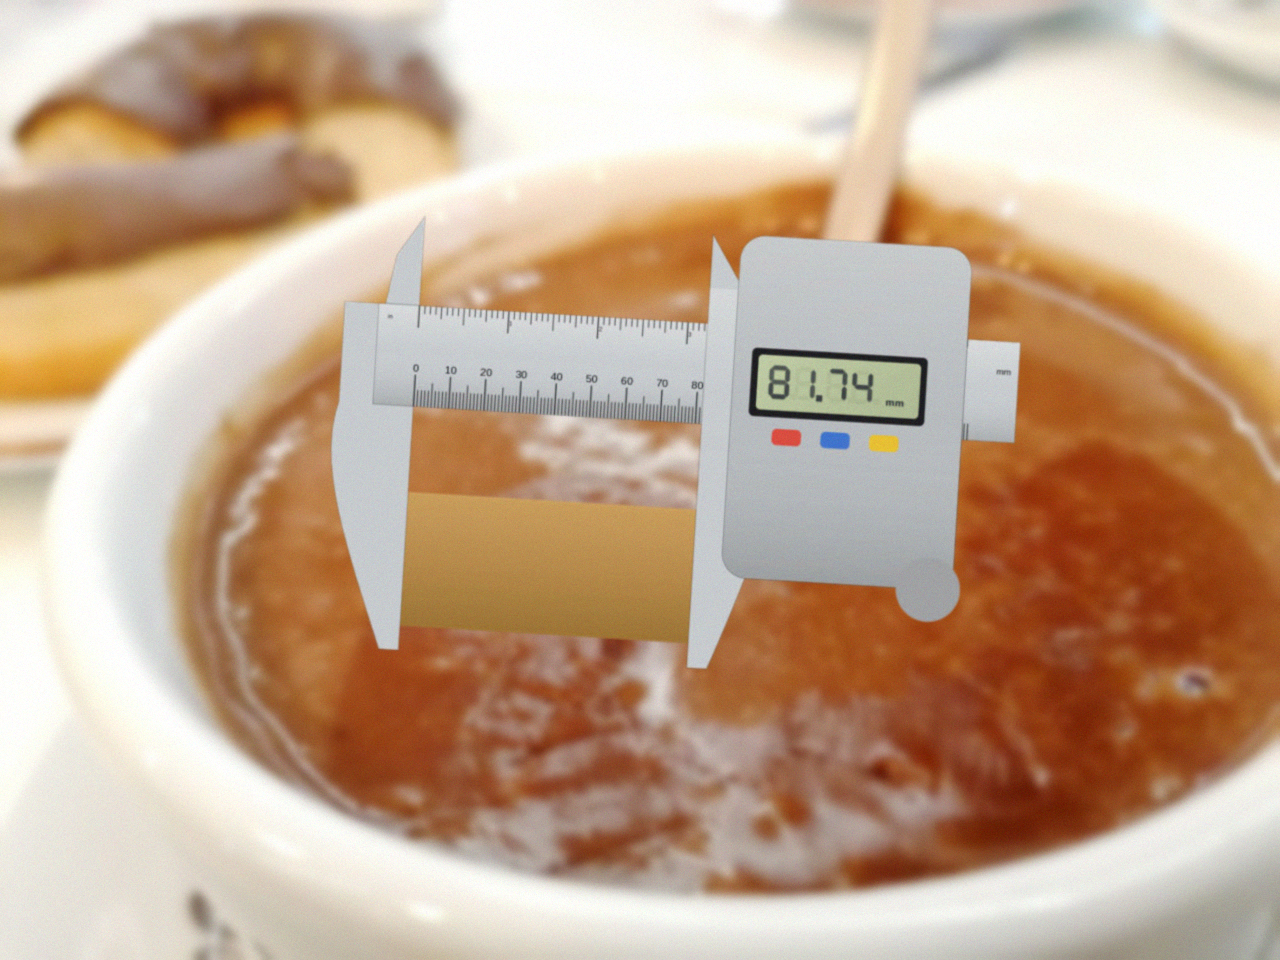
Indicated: 81.74,mm
